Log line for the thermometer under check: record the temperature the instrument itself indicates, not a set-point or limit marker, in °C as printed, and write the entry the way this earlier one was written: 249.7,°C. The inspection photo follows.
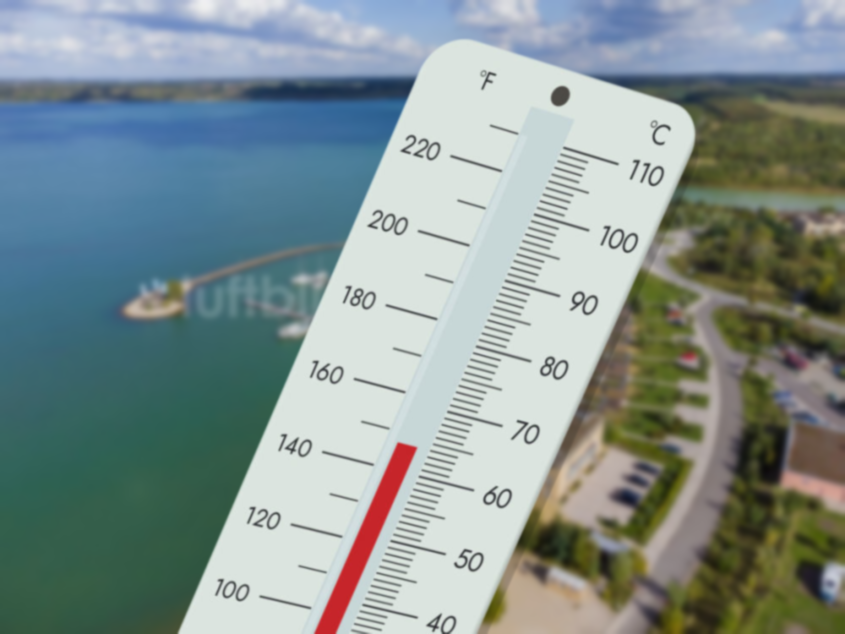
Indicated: 64,°C
